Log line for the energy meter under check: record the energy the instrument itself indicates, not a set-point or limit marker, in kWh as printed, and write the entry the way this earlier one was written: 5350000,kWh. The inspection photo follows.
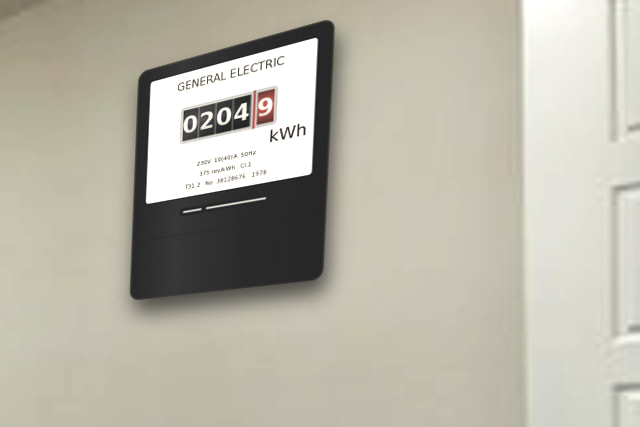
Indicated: 204.9,kWh
